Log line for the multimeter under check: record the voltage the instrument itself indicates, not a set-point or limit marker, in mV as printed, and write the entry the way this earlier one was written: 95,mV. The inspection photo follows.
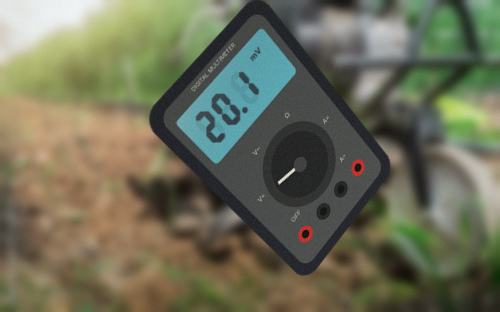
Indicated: 20.1,mV
